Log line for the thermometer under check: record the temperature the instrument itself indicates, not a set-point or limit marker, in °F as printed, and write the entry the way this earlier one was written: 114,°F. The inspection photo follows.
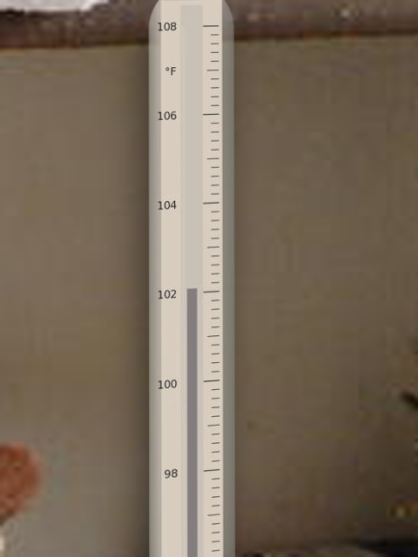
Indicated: 102.1,°F
